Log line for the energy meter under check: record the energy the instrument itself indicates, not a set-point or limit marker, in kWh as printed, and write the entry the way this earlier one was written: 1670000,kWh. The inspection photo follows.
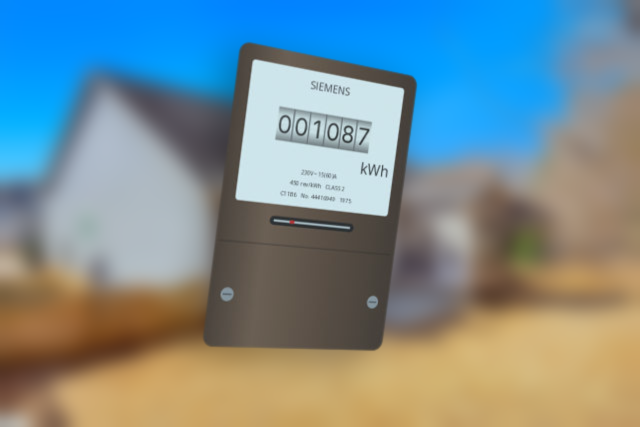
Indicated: 1087,kWh
